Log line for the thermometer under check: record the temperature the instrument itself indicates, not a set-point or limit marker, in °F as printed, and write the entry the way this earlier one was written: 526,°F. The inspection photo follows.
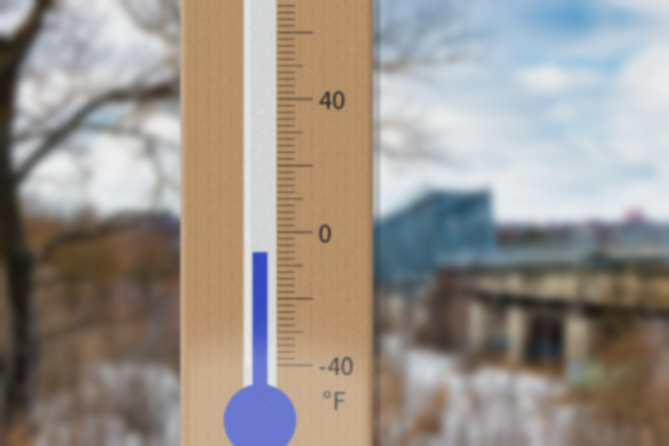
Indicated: -6,°F
